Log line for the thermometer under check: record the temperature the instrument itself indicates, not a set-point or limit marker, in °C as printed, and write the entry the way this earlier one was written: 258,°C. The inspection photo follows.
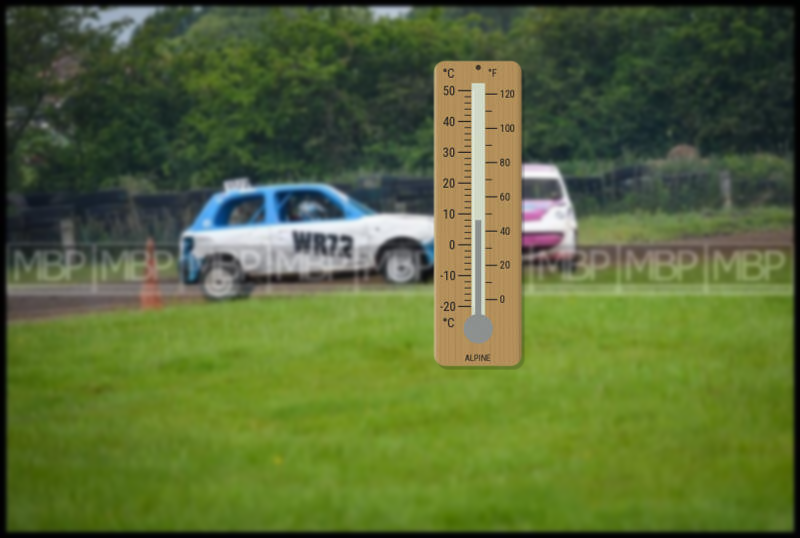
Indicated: 8,°C
